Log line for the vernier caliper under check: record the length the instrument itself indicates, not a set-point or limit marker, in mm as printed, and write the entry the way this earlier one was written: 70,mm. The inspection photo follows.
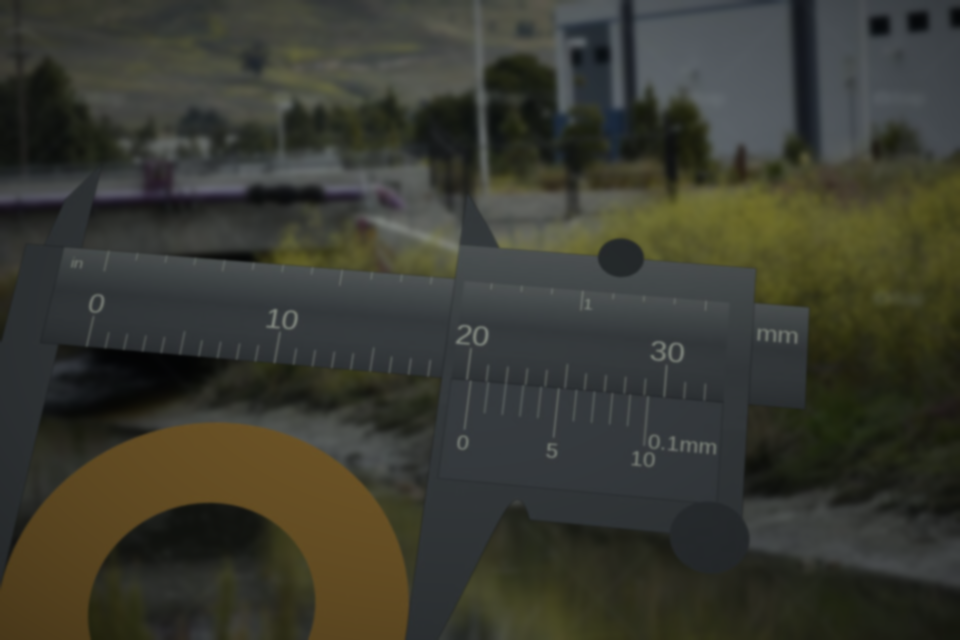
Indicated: 20.2,mm
